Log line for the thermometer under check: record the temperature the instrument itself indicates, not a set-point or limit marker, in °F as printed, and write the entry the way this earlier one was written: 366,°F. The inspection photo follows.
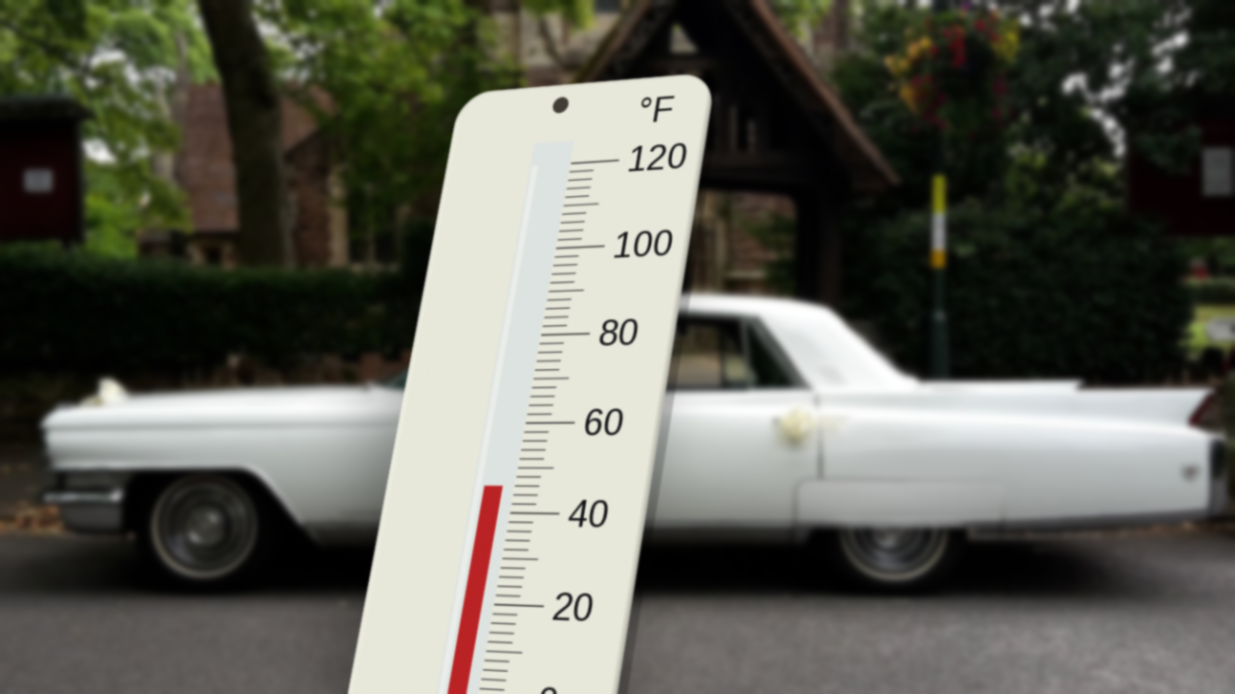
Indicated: 46,°F
